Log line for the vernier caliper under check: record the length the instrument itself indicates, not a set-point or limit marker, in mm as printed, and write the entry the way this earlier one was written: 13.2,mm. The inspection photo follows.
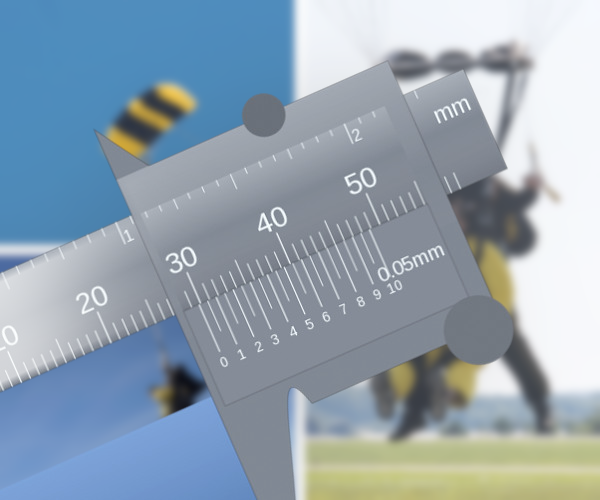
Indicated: 29.8,mm
